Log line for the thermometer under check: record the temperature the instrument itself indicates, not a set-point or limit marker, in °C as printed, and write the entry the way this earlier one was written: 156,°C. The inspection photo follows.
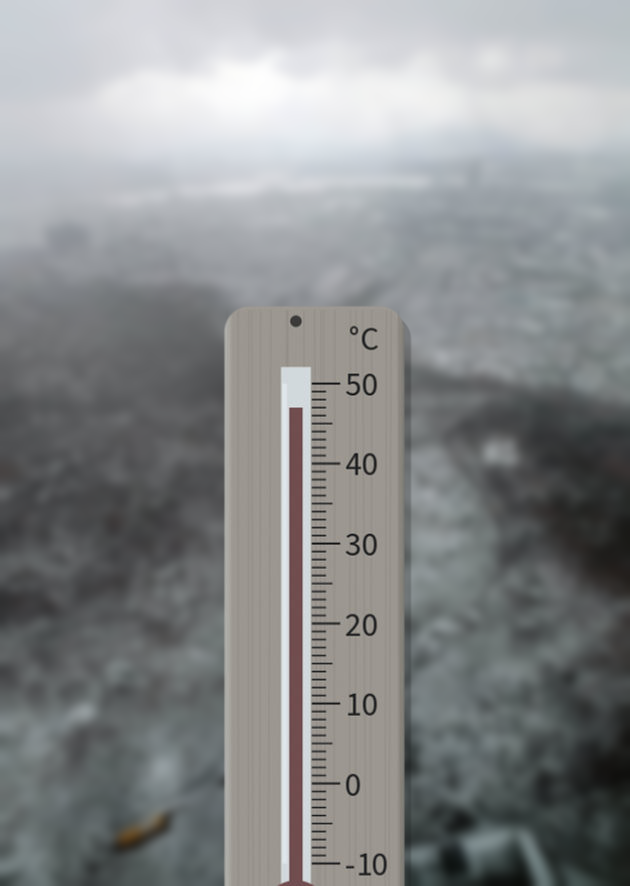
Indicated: 47,°C
